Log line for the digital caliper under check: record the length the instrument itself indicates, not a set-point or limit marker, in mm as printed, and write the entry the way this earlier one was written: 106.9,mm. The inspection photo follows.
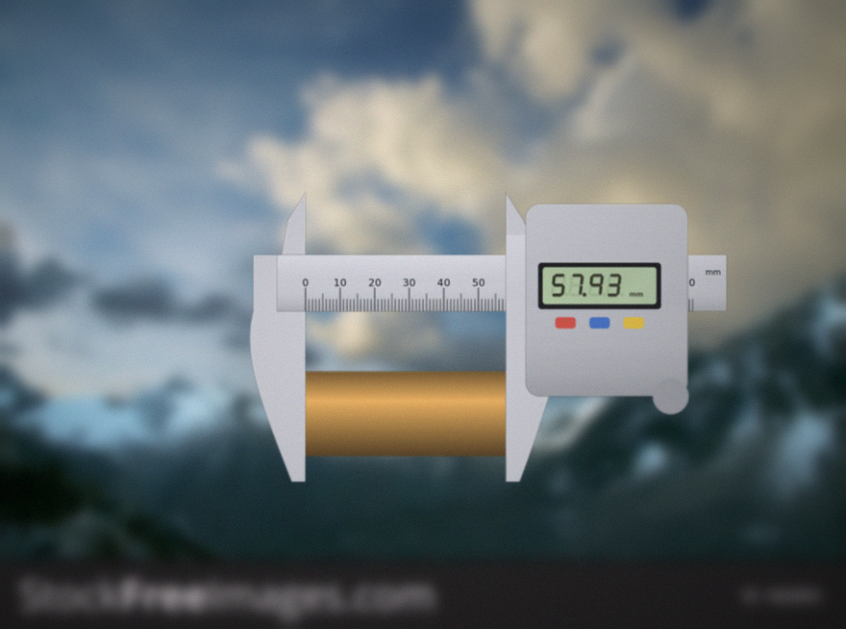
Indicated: 57.93,mm
